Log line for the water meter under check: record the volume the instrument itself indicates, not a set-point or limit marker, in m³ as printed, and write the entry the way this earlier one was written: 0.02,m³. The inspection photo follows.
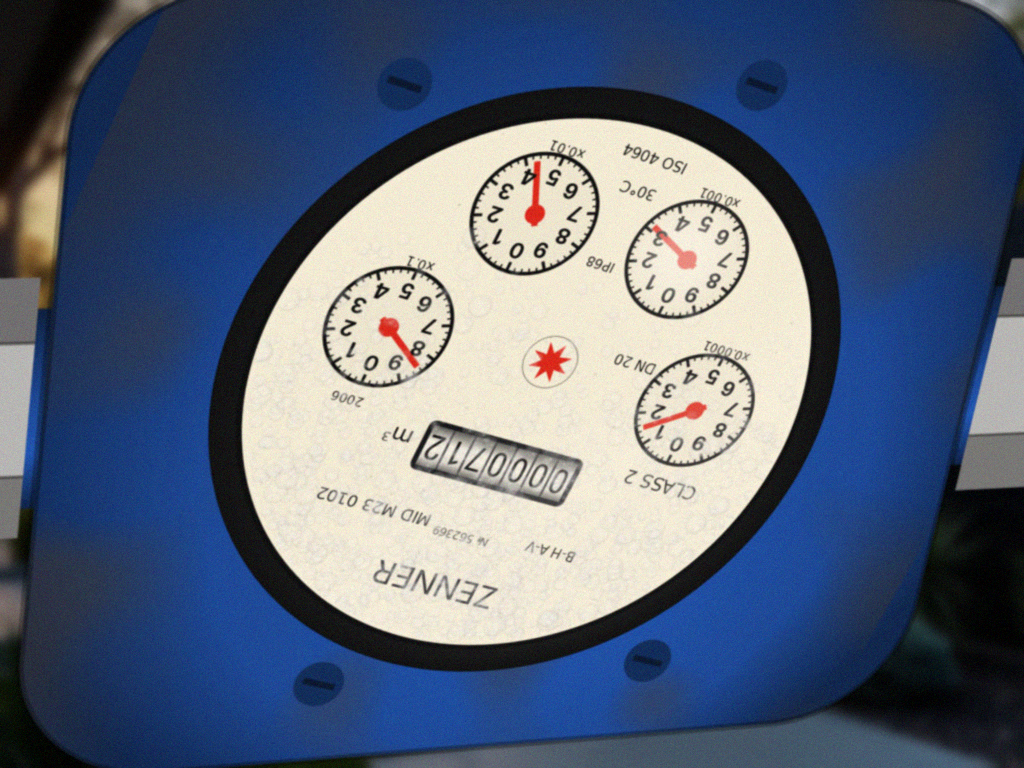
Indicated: 712.8431,m³
